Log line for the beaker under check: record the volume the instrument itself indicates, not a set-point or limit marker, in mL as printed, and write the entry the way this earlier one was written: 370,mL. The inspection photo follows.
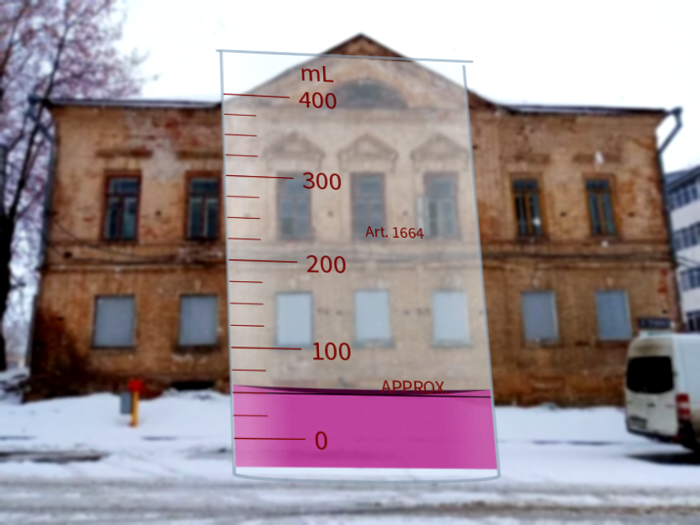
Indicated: 50,mL
